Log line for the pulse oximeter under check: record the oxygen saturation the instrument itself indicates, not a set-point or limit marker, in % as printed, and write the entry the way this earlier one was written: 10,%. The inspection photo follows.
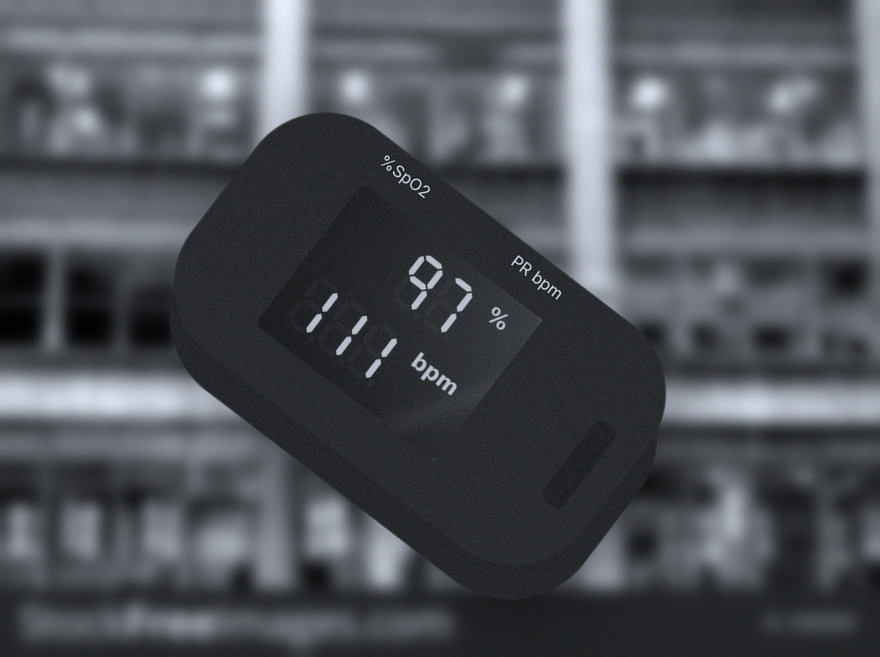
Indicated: 97,%
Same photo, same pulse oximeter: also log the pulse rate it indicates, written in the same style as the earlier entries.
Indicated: 111,bpm
